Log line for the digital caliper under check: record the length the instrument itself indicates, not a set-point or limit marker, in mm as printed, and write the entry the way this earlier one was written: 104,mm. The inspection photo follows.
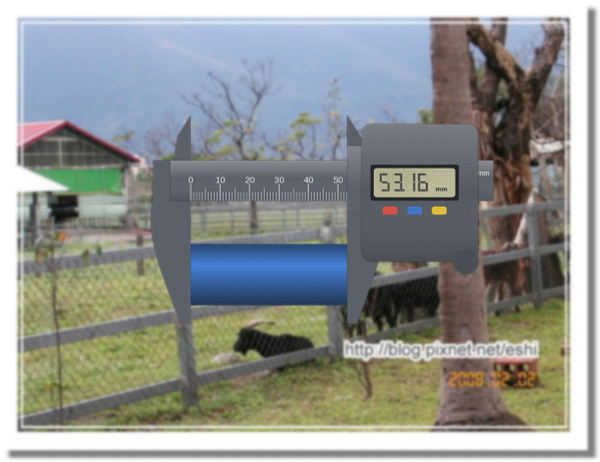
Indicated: 53.16,mm
